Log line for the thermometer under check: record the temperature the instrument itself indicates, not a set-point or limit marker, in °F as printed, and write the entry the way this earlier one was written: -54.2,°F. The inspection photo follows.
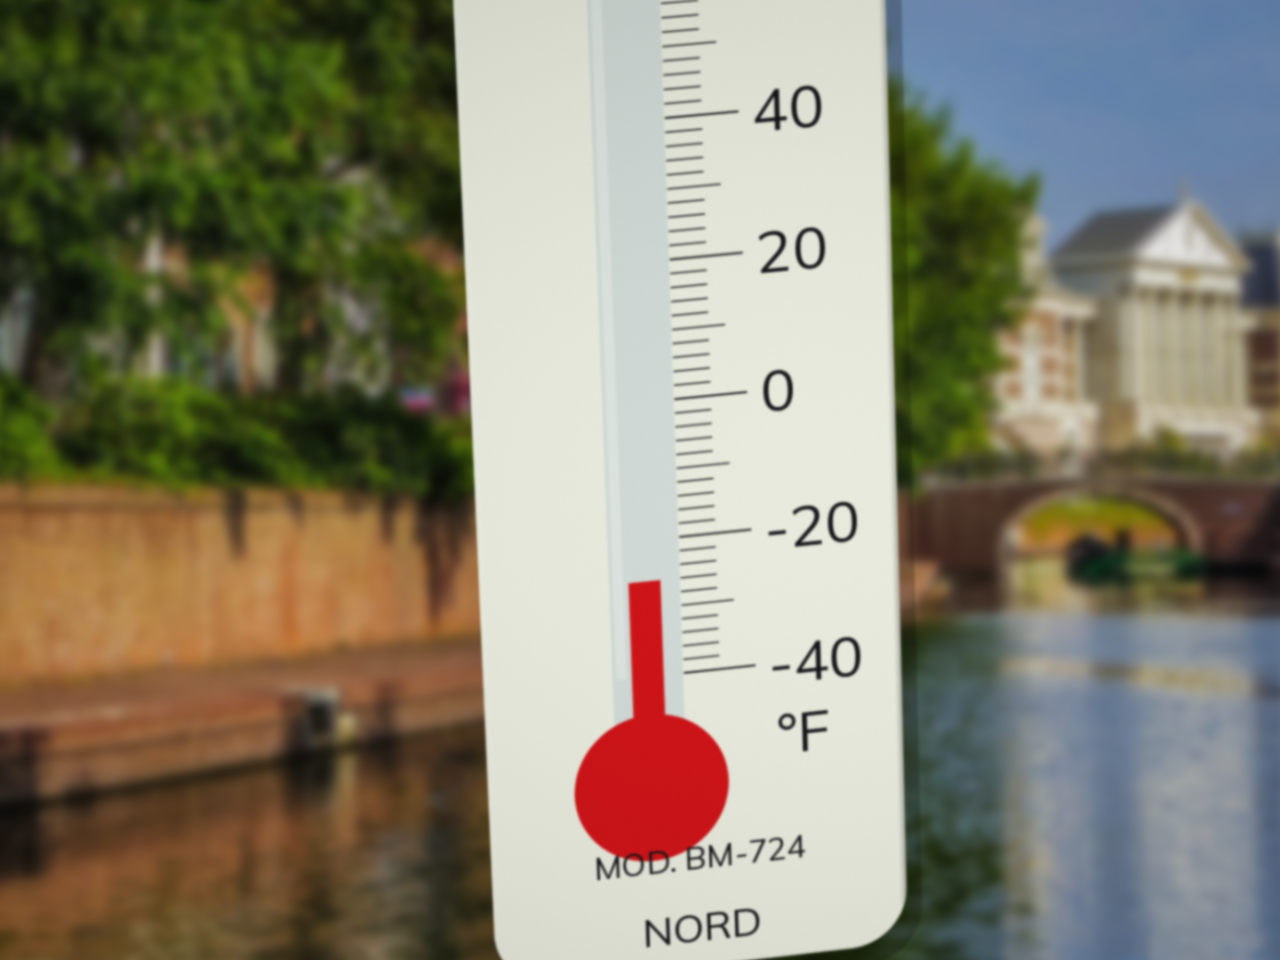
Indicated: -26,°F
